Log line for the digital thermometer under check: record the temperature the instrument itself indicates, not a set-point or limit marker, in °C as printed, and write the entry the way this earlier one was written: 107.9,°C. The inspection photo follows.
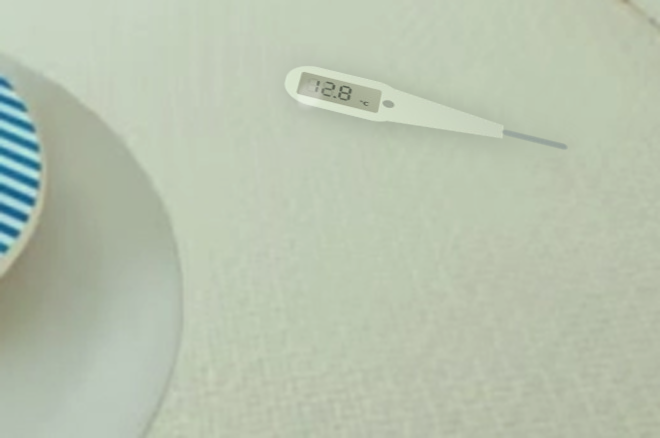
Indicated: 12.8,°C
